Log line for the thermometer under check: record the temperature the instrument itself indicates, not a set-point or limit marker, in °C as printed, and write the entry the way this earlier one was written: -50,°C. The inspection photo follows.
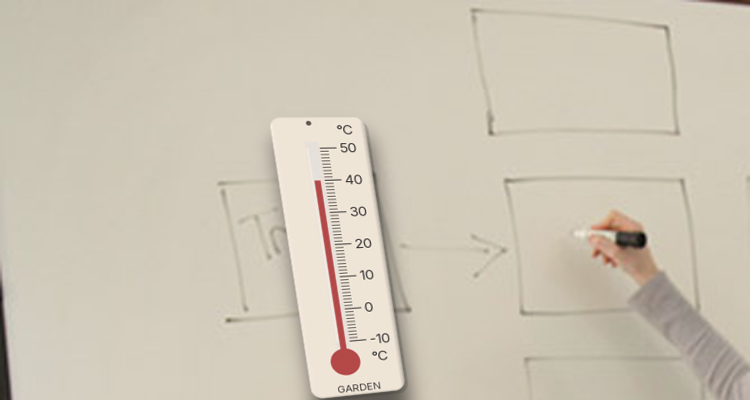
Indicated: 40,°C
